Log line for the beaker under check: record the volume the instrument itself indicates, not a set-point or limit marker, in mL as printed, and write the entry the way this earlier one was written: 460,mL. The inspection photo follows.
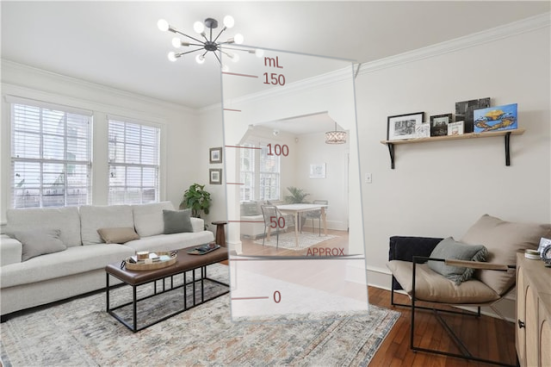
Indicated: 25,mL
